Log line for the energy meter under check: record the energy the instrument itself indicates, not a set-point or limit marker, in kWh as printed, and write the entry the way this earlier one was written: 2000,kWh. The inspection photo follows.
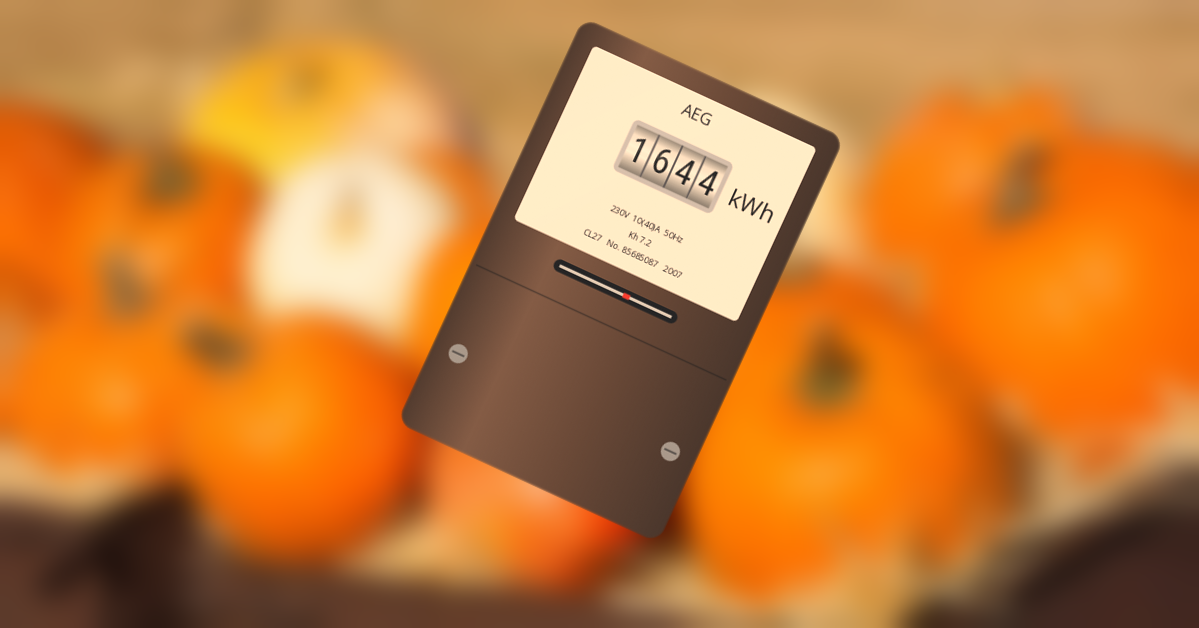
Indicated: 1644,kWh
